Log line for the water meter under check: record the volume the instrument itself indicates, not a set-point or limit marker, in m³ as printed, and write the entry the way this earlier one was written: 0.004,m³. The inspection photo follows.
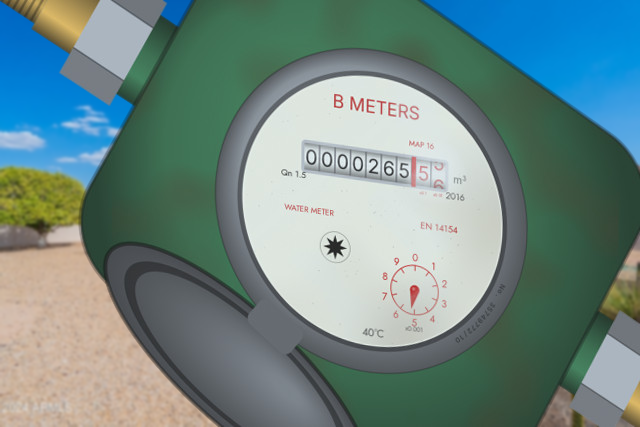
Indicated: 265.555,m³
